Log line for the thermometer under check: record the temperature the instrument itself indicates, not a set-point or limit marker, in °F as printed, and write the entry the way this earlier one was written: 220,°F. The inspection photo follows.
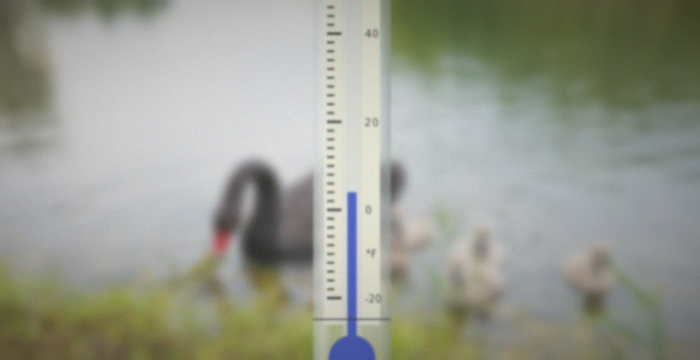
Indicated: 4,°F
